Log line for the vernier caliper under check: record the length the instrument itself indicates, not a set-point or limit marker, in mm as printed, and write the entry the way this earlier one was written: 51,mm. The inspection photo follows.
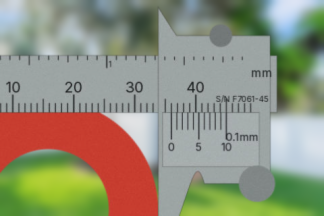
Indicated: 36.0,mm
